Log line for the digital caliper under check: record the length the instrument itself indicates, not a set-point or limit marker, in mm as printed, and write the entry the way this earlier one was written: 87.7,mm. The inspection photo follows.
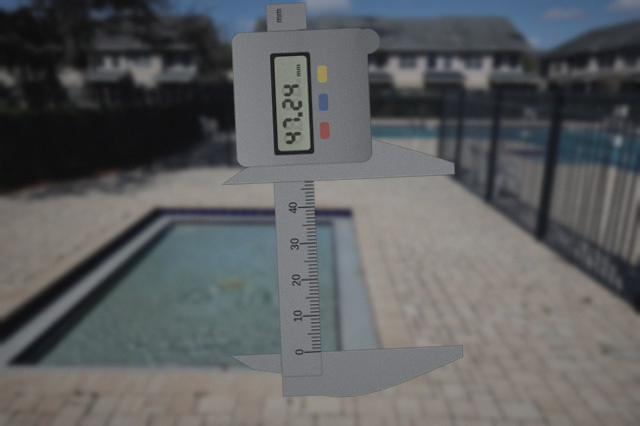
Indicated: 47.24,mm
